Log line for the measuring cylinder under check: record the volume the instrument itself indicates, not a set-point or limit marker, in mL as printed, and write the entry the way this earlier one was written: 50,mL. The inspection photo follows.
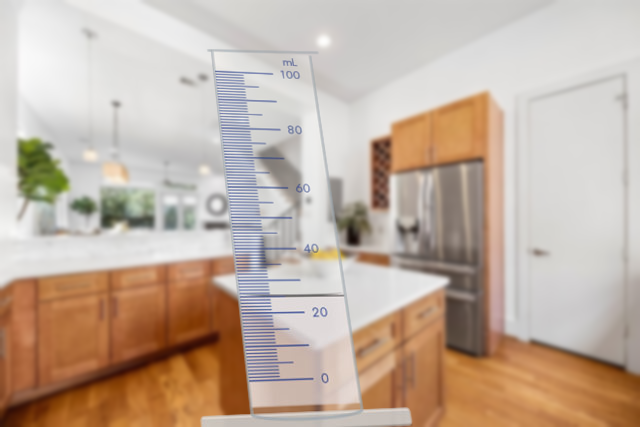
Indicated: 25,mL
